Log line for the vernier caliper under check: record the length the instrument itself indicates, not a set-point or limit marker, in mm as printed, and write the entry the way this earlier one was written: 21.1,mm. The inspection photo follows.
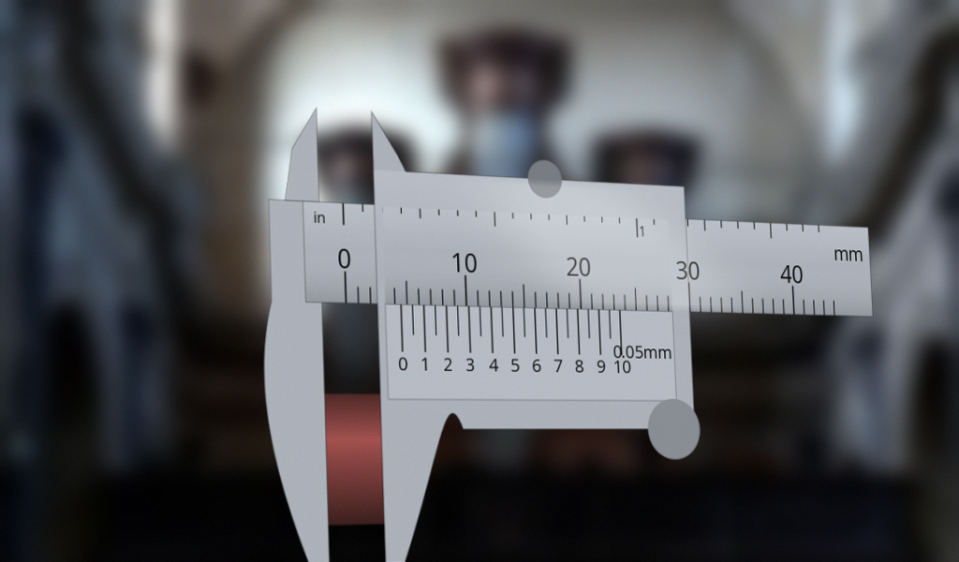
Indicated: 4.5,mm
